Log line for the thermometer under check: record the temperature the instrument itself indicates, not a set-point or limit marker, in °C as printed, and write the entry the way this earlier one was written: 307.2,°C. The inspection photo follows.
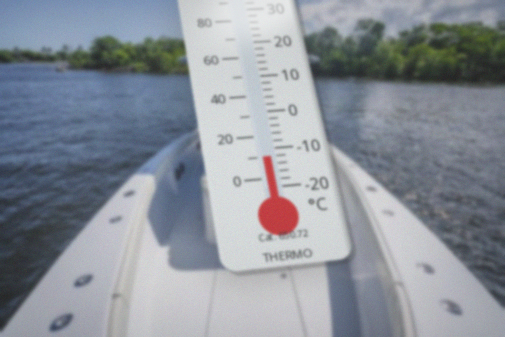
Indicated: -12,°C
